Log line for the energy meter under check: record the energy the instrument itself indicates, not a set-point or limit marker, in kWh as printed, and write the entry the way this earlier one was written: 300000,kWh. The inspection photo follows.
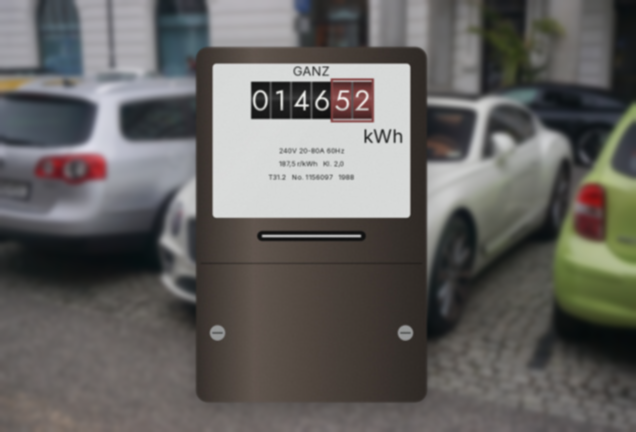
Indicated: 146.52,kWh
